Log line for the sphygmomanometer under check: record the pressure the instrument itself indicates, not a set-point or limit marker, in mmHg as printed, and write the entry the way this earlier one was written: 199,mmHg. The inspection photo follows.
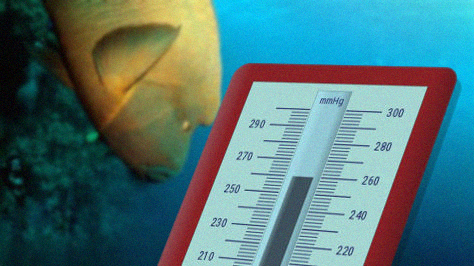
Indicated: 260,mmHg
